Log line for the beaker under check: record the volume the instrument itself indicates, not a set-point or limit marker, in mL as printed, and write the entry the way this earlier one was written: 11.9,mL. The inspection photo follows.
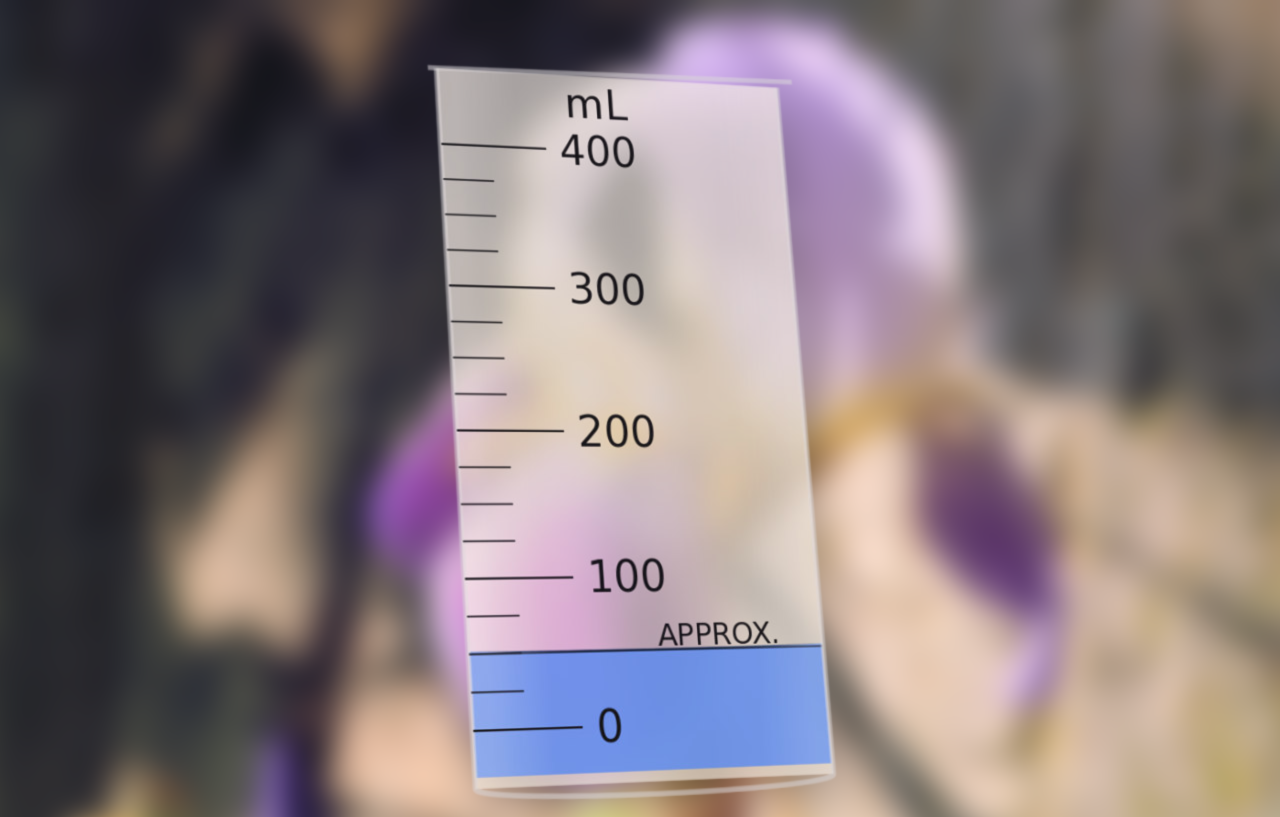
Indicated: 50,mL
